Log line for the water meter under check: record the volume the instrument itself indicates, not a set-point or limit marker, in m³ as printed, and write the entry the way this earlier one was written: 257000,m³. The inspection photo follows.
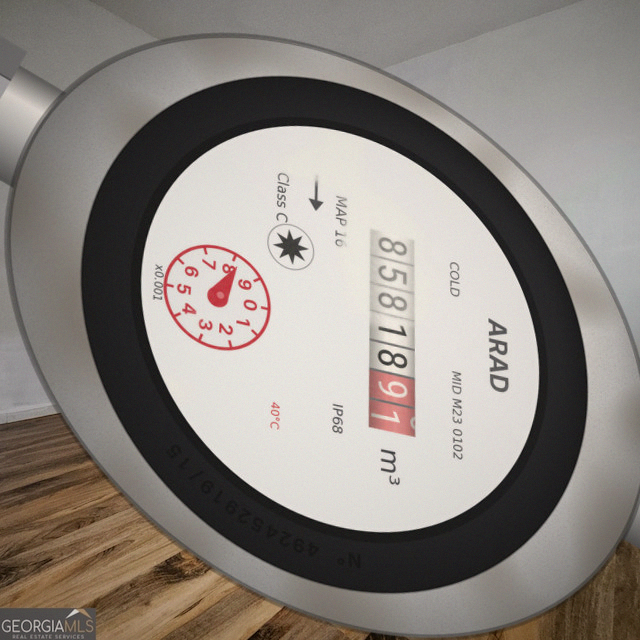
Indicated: 85818.908,m³
